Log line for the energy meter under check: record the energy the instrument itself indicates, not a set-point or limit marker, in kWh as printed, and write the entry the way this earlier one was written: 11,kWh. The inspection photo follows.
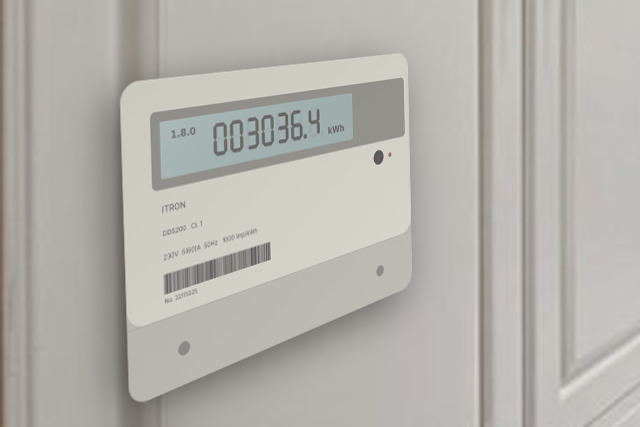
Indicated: 3036.4,kWh
